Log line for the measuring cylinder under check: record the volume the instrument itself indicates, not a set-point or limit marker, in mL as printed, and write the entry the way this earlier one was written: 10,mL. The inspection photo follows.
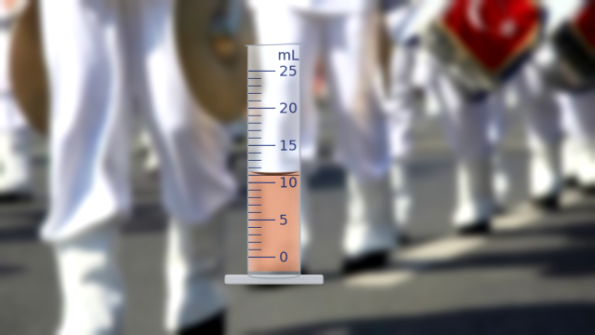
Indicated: 11,mL
